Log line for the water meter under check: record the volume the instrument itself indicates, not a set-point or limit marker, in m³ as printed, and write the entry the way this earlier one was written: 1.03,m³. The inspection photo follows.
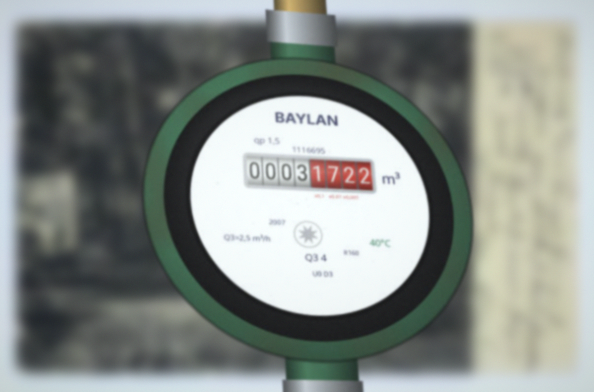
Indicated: 3.1722,m³
